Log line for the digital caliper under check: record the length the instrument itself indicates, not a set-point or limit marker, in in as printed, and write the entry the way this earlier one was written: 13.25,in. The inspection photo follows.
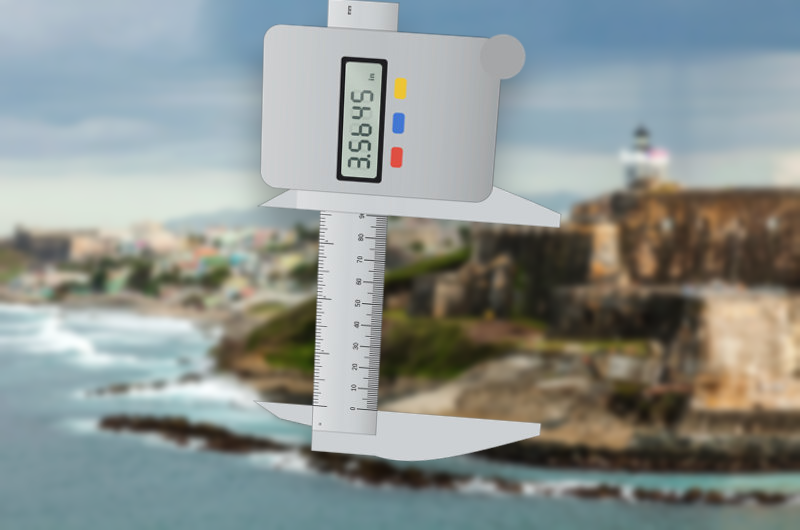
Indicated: 3.5645,in
